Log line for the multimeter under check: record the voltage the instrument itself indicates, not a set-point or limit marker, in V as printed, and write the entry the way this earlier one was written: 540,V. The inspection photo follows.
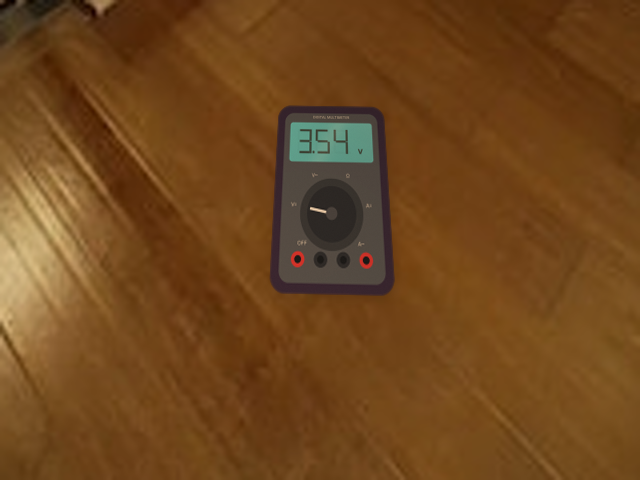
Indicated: 3.54,V
